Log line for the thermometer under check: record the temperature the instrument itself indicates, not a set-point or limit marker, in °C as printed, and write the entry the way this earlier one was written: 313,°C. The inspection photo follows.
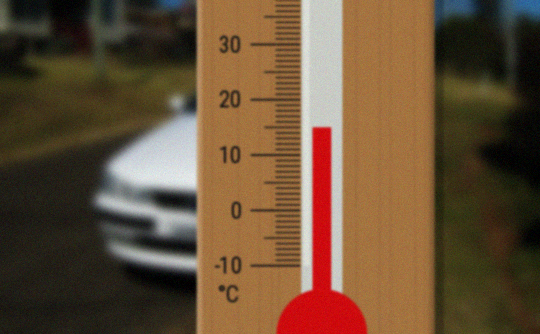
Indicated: 15,°C
